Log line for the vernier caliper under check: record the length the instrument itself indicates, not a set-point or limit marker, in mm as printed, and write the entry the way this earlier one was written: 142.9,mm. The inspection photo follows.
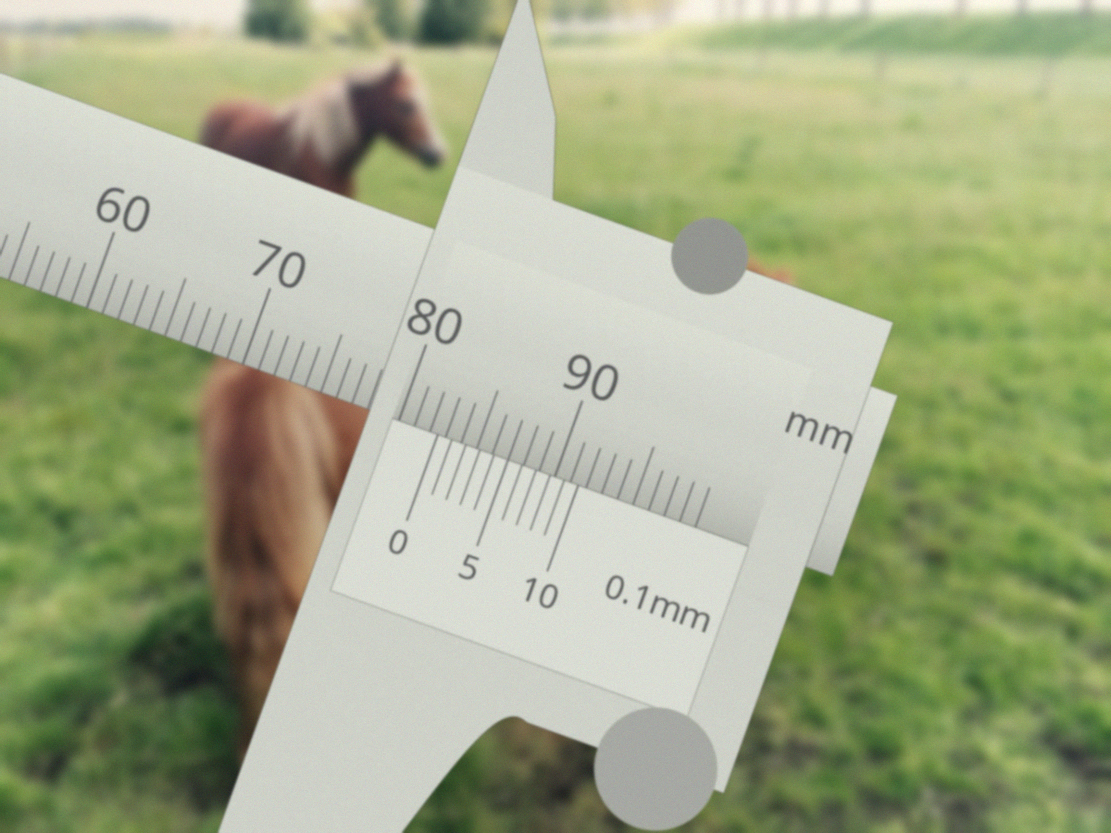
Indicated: 82.5,mm
